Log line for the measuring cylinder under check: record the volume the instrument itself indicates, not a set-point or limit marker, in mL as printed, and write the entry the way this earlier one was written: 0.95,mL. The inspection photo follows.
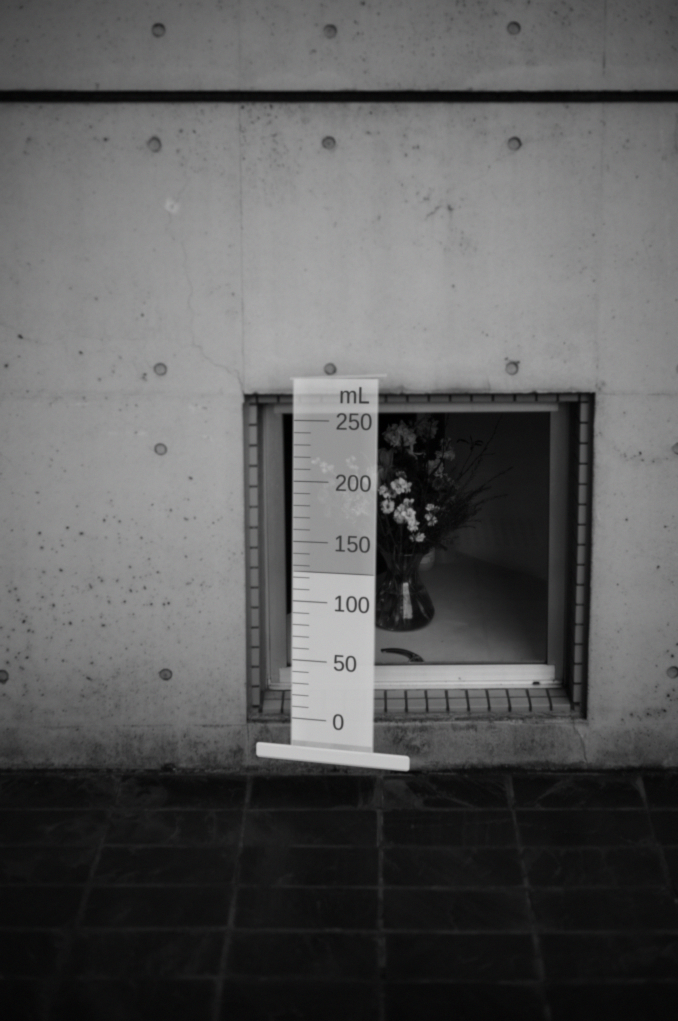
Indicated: 125,mL
